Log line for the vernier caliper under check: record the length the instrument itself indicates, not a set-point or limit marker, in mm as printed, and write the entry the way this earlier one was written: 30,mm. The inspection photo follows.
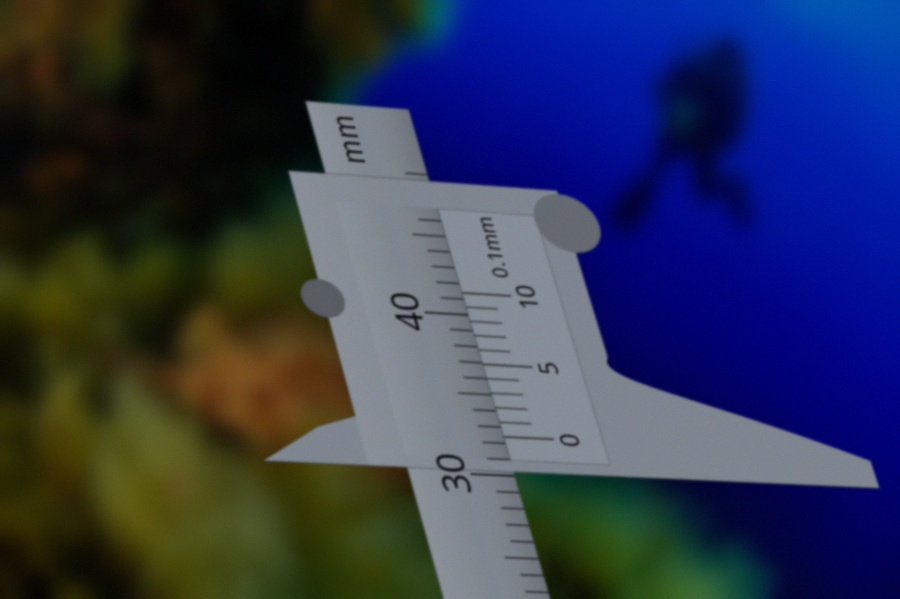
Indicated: 32.4,mm
